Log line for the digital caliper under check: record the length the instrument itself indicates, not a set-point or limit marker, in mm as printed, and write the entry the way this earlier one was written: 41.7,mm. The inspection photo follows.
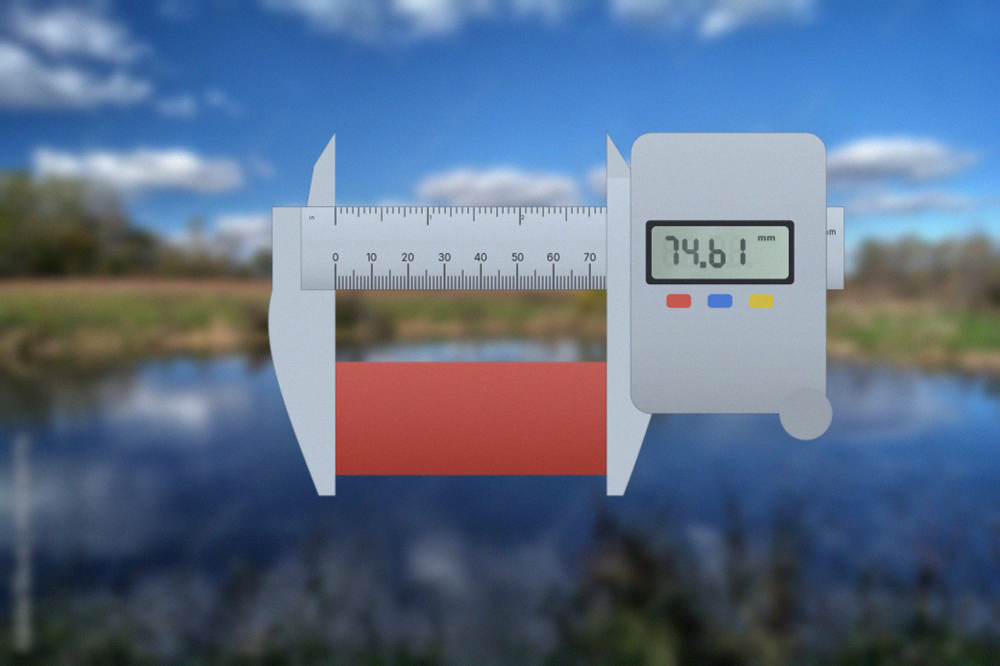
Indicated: 74.61,mm
